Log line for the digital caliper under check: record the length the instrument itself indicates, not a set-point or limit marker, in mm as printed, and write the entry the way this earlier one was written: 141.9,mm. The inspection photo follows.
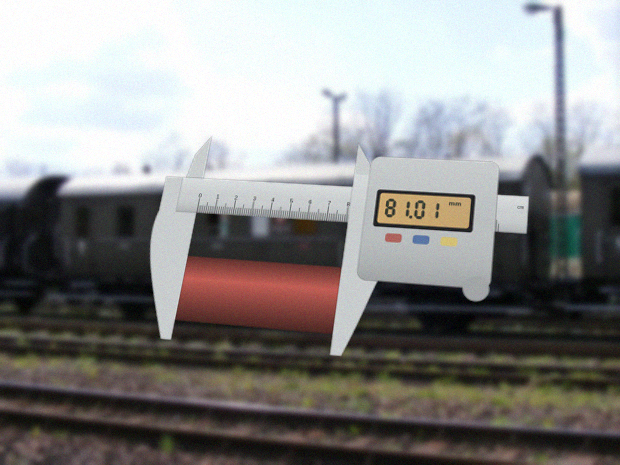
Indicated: 81.01,mm
